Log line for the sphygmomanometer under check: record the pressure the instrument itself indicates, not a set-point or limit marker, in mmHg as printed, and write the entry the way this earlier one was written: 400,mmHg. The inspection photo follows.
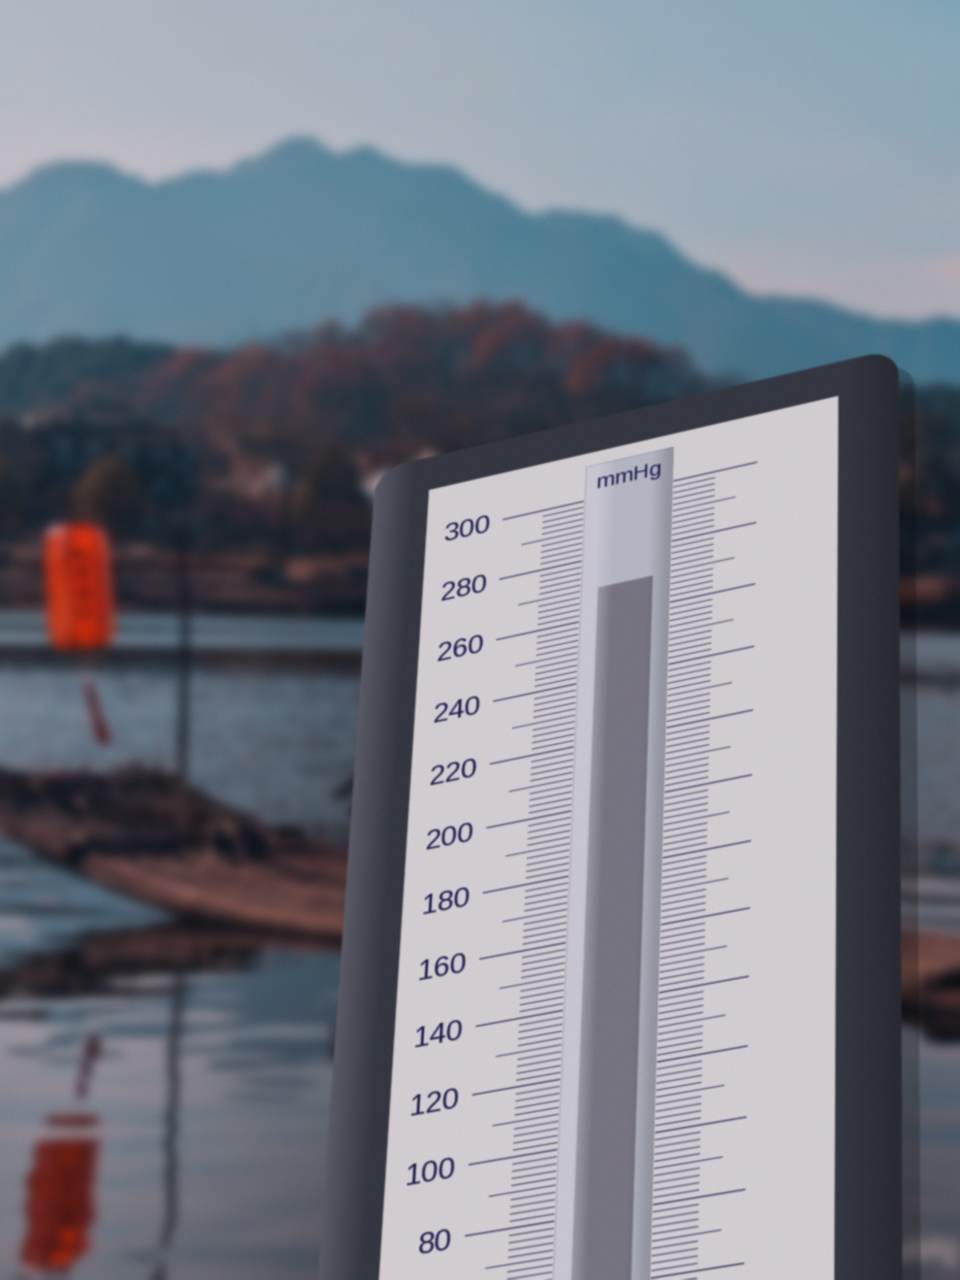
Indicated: 270,mmHg
